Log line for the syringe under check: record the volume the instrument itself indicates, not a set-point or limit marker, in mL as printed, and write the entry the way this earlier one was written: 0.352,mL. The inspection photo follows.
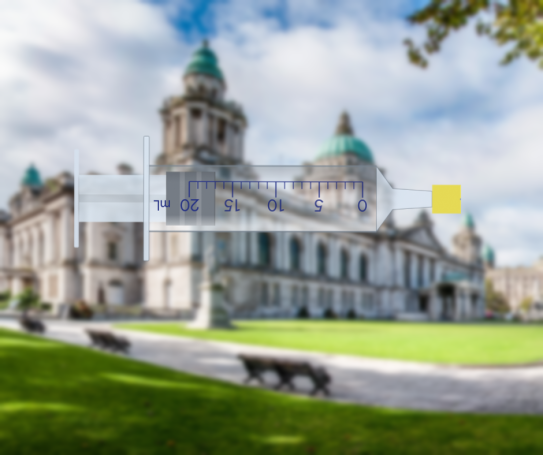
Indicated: 17,mL
